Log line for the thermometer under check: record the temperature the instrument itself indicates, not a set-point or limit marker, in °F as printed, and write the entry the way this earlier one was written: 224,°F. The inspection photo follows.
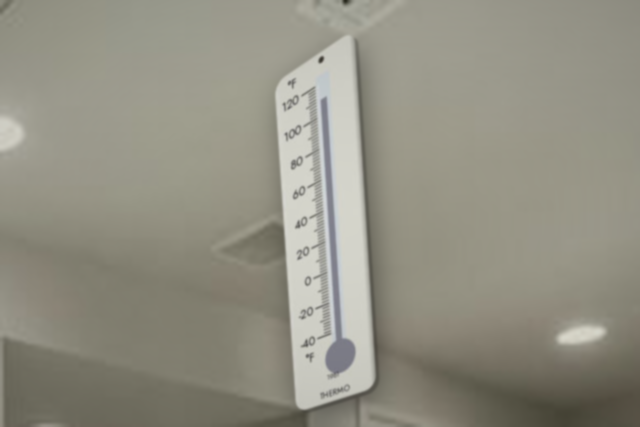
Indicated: 110,°F
